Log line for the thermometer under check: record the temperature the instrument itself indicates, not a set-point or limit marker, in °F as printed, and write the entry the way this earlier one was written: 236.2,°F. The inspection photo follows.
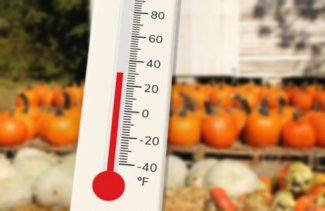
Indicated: 30,°F
